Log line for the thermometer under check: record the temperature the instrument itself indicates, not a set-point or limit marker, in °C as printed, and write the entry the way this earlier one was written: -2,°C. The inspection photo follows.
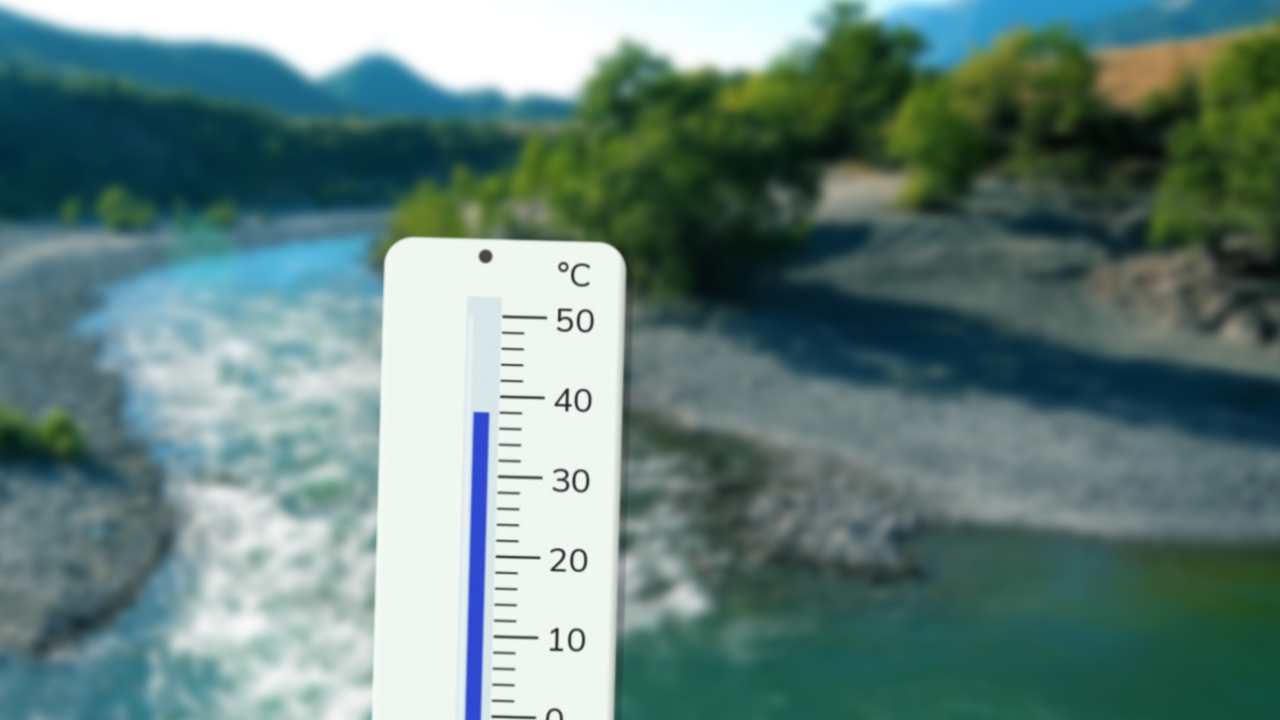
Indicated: 38,°C
